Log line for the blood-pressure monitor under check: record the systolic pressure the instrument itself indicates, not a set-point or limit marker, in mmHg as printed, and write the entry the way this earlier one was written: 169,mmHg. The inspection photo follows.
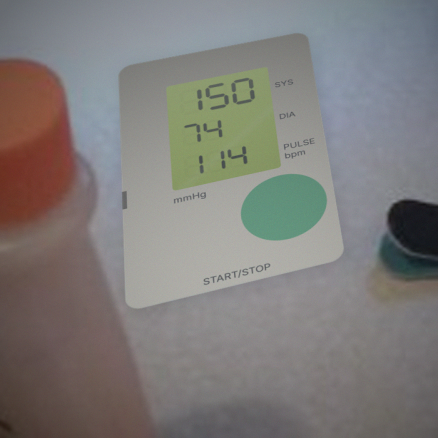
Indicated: 150,mmHg
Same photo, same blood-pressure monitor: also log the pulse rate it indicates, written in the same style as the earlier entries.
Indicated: 114,bpm
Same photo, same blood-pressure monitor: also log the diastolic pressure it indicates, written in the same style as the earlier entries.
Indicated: 74,mmHg
